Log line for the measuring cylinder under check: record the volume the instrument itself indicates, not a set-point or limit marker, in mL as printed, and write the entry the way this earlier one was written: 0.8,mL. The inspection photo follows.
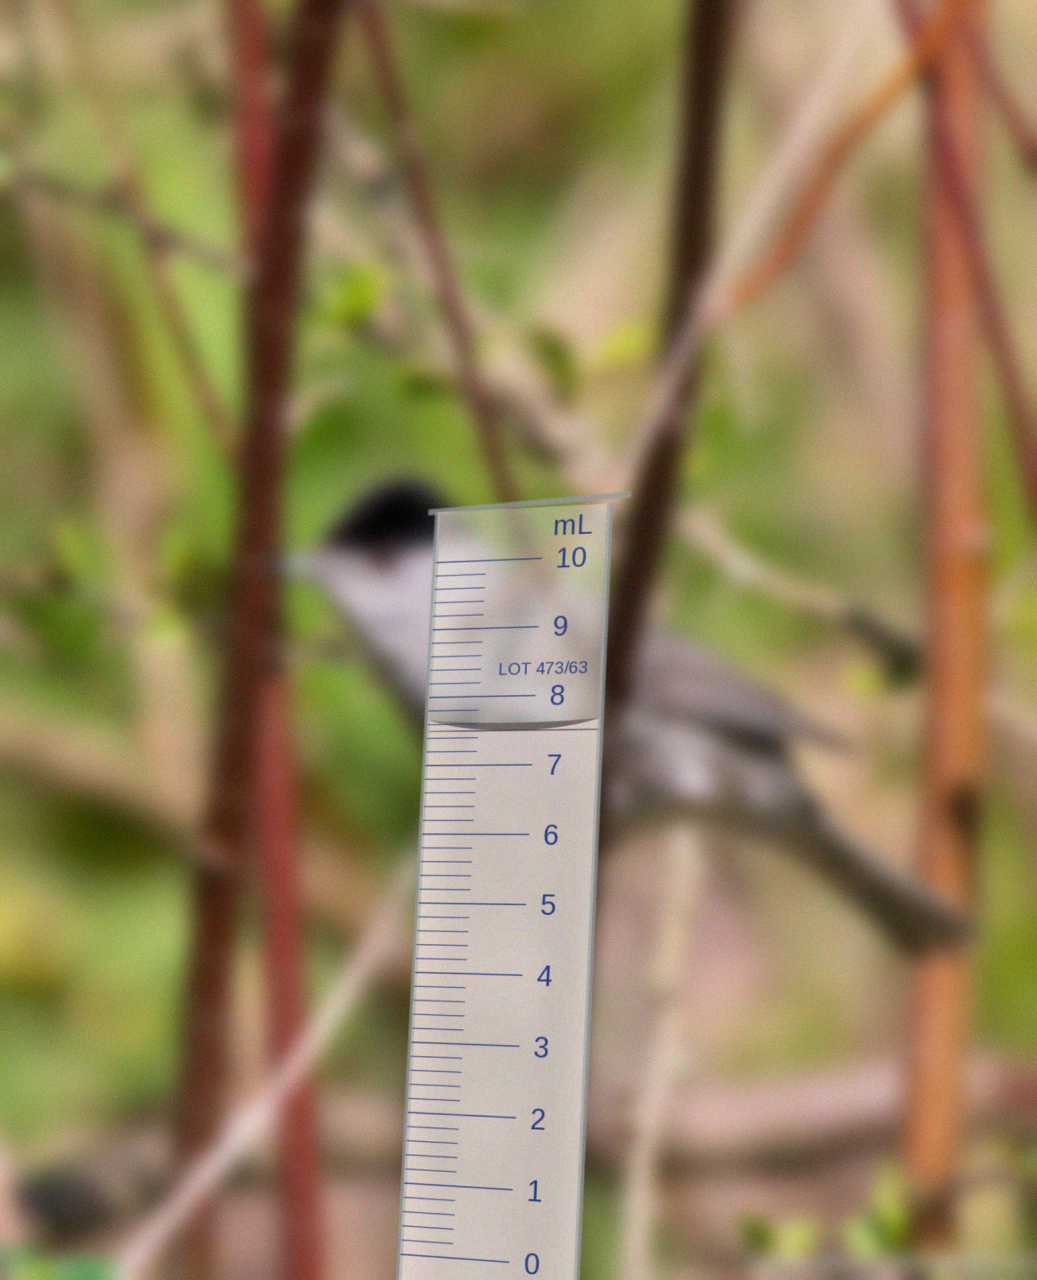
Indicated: 7.5,mL
